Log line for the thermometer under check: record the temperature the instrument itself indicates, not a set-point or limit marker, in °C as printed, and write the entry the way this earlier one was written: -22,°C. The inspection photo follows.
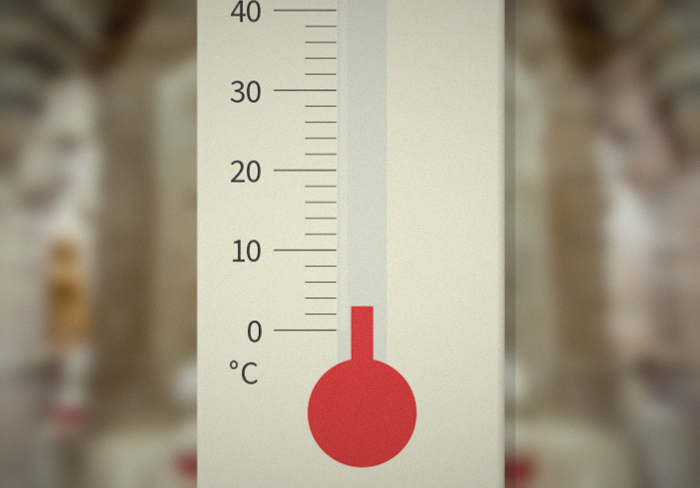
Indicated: 3,°C
